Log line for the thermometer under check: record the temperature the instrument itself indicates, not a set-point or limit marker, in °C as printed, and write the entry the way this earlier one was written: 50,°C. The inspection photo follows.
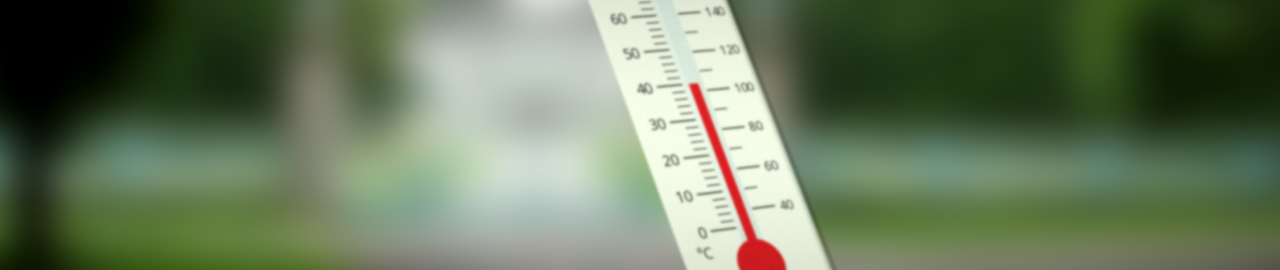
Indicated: 40,°C
